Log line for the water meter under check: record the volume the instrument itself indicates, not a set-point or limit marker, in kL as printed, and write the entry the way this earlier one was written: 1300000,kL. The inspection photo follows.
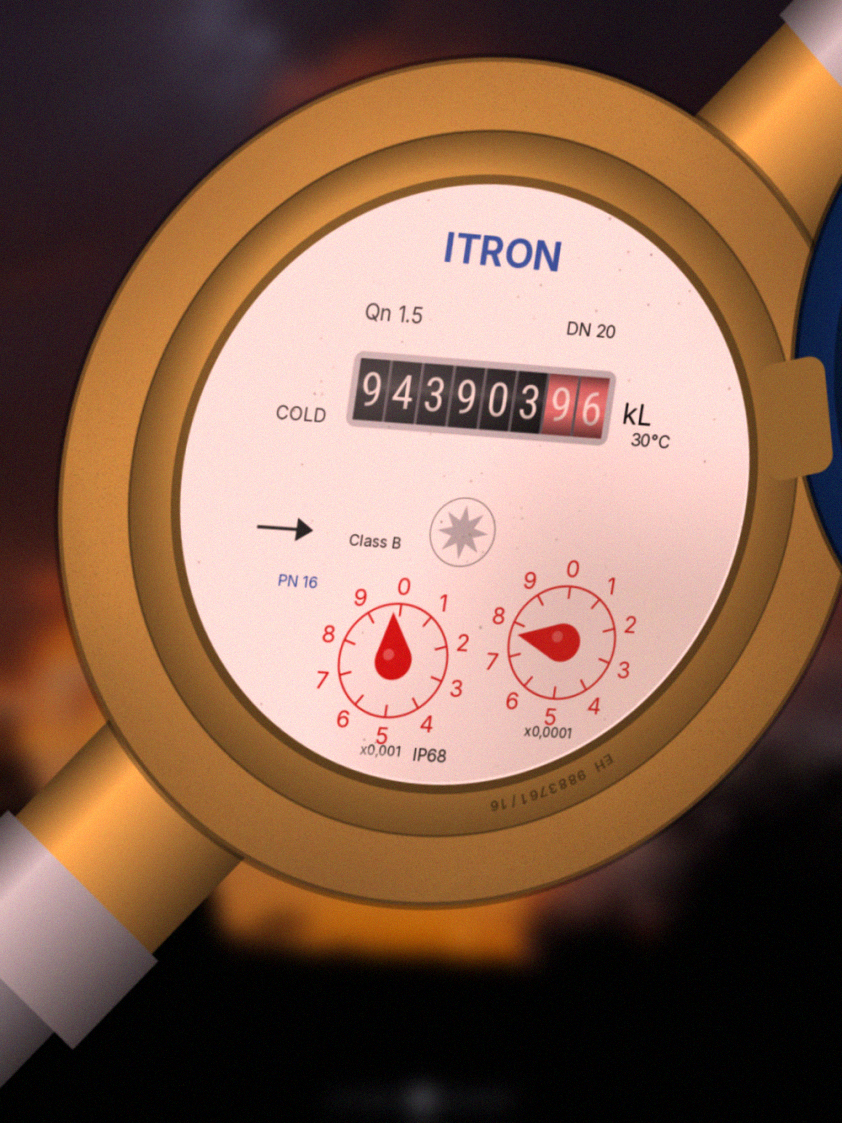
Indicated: 943903.9597,kL
